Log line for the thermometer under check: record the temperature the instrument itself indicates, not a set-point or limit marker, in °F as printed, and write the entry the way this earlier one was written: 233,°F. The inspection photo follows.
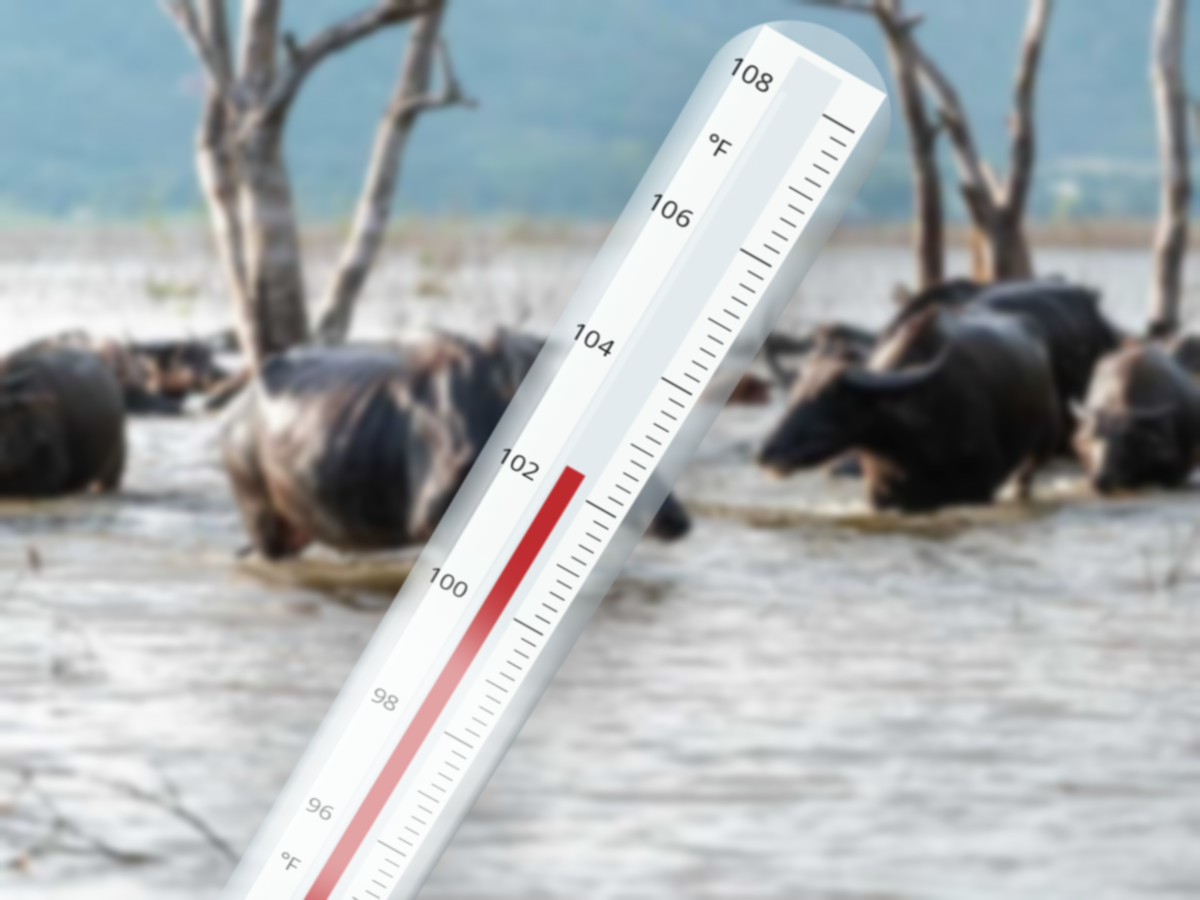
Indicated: 102.3,°F
